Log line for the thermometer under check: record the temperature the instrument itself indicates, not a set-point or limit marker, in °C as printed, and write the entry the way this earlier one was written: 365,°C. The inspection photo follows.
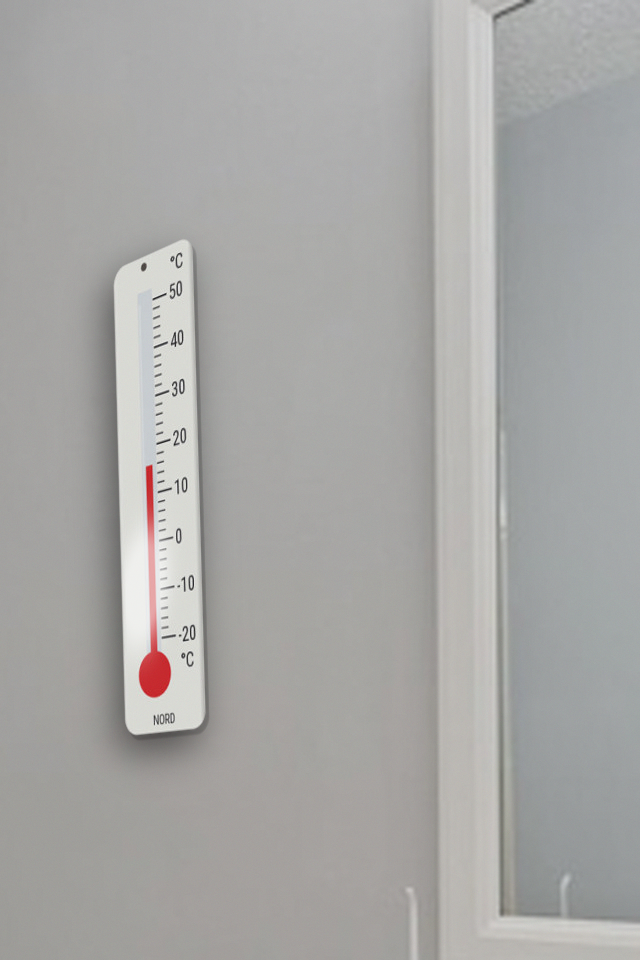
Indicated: 16,°C
